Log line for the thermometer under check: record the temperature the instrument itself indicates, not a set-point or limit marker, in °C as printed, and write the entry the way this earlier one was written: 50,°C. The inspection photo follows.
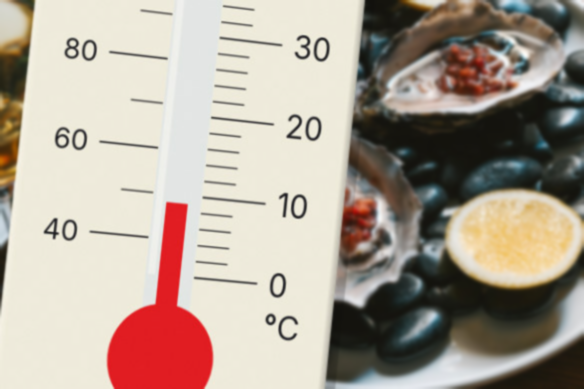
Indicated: 9,°C
